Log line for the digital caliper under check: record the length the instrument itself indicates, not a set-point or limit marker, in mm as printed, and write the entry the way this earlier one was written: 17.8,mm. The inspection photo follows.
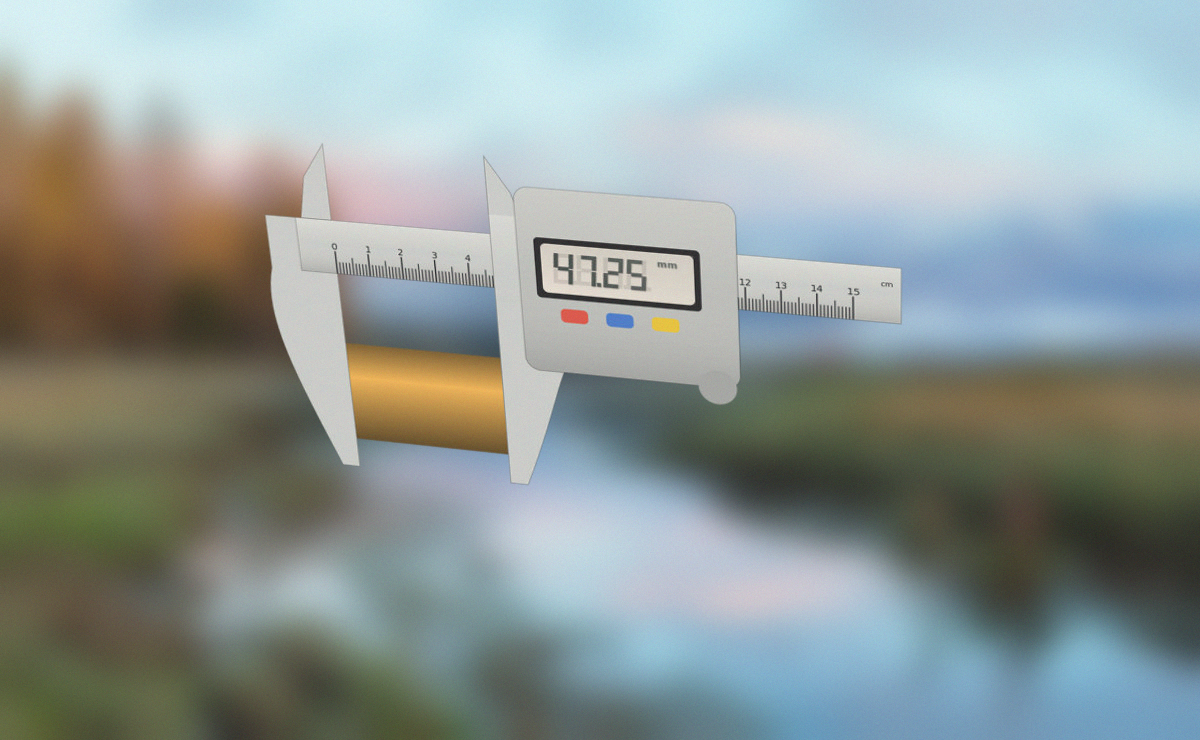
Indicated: 47.25,mm
